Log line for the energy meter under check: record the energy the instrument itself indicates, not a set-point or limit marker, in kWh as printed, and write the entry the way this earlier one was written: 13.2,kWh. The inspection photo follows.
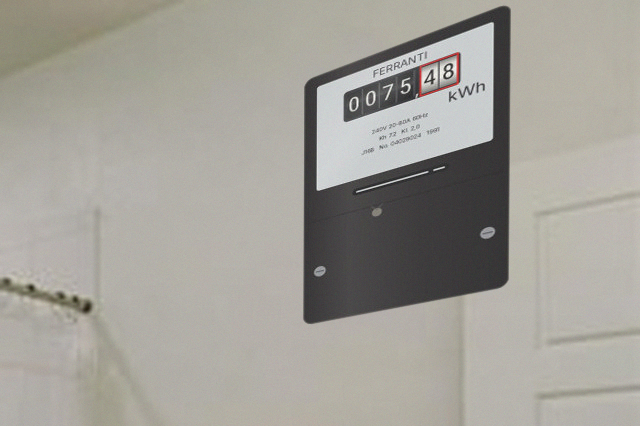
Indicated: 75.48,kWh
